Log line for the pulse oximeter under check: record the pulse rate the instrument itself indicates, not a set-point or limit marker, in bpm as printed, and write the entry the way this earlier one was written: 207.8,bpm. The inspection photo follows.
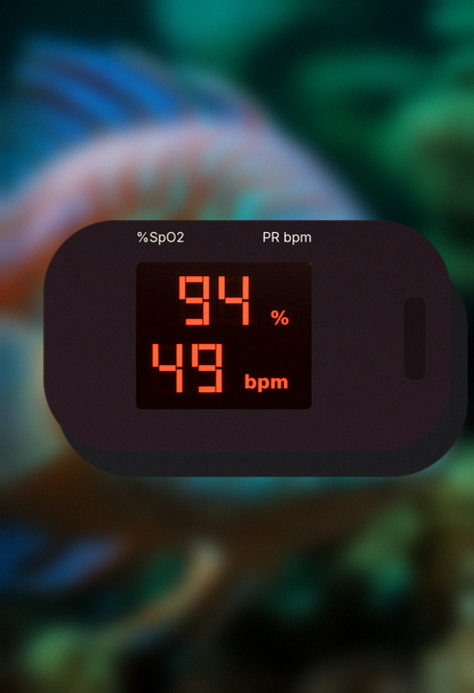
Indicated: 49,bpm
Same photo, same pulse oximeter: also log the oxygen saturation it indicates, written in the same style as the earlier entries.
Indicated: 94,%
